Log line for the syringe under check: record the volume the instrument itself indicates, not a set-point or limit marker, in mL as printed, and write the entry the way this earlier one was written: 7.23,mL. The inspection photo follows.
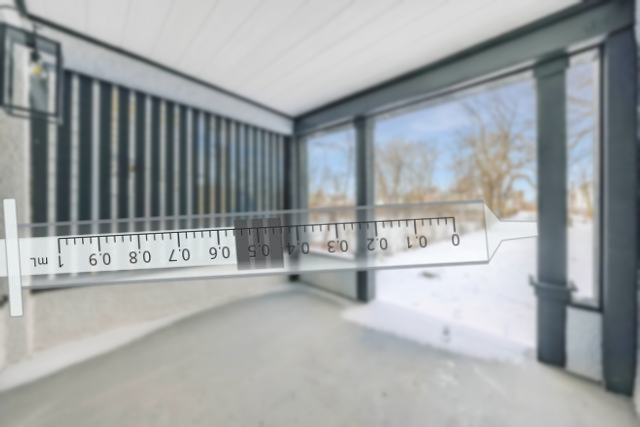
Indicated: 0.44,mL
